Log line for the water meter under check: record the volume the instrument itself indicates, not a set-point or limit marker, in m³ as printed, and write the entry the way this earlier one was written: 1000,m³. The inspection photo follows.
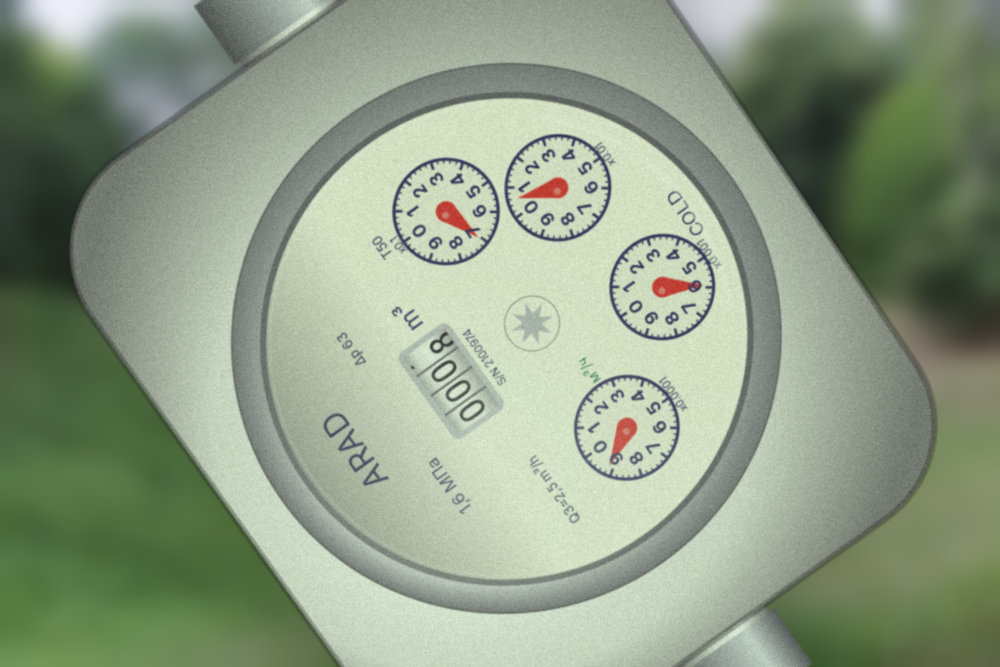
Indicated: 7.7059,m³
